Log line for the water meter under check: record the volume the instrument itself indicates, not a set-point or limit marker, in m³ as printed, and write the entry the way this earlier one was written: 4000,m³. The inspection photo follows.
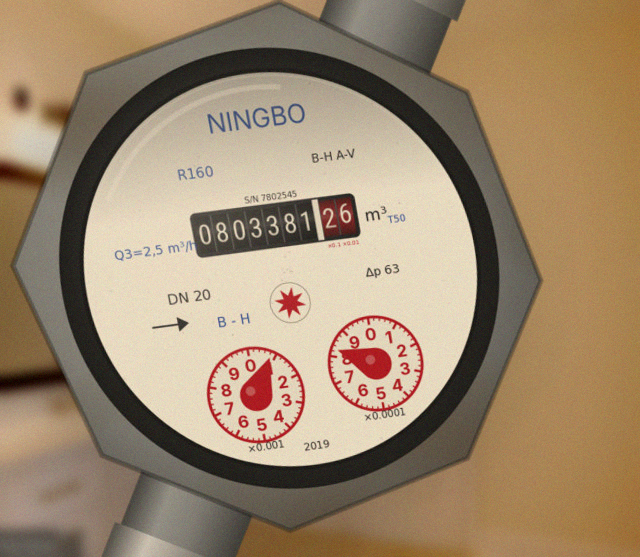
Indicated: 803381.2608,m³
